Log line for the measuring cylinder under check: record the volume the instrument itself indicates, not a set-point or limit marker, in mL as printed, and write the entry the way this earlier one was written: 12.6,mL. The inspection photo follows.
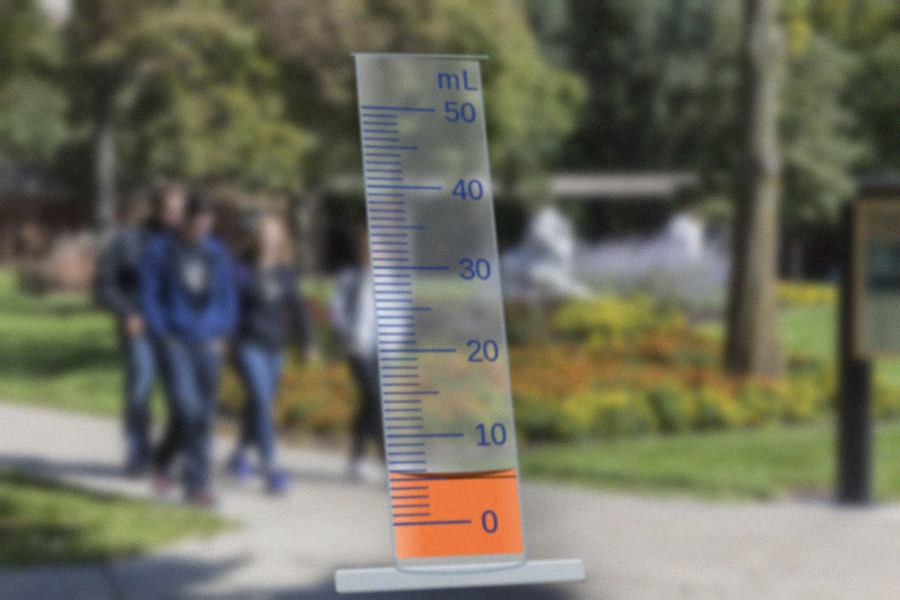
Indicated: 5,mL
